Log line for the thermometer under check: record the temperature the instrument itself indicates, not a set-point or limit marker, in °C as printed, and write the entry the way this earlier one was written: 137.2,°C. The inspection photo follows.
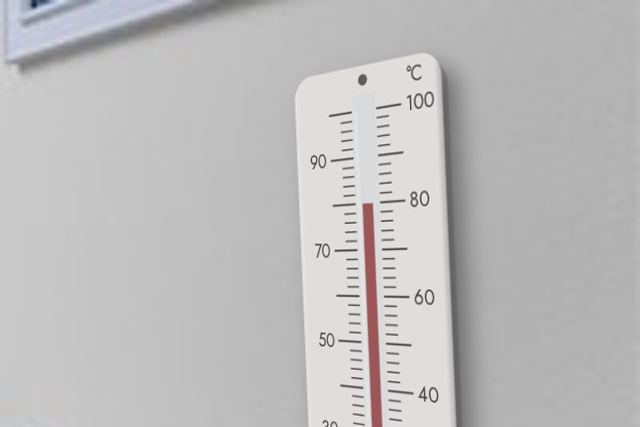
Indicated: 80,°C
